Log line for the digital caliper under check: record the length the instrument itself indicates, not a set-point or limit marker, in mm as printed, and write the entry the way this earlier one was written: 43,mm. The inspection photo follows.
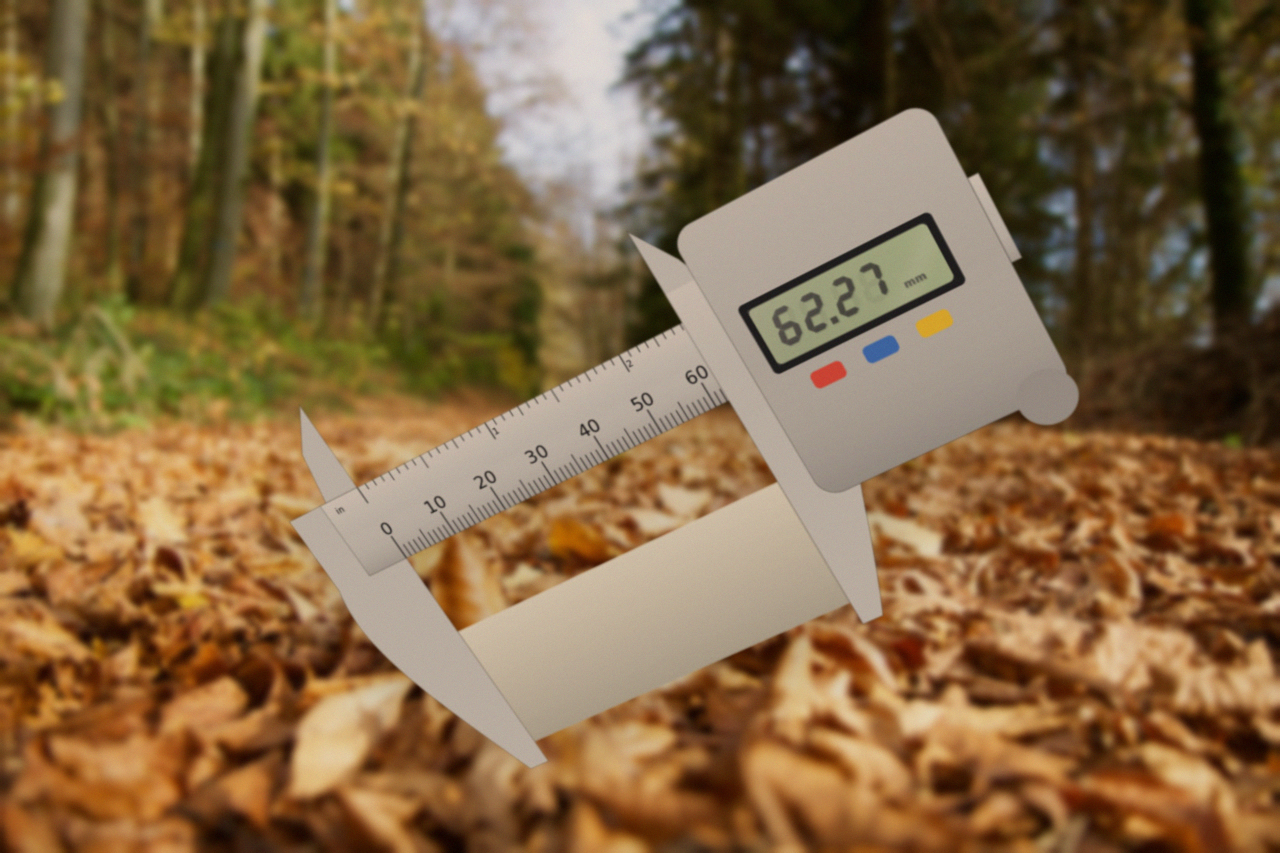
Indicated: 62.27,mm
